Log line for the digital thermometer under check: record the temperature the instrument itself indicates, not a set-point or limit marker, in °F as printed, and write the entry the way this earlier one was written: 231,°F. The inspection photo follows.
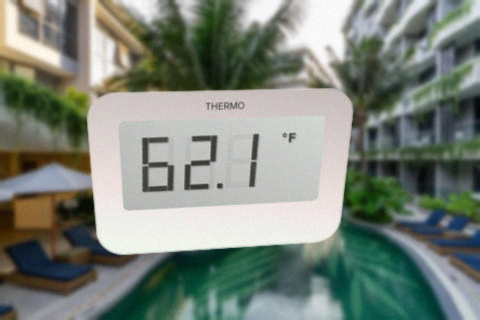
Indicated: 62.1,°F
